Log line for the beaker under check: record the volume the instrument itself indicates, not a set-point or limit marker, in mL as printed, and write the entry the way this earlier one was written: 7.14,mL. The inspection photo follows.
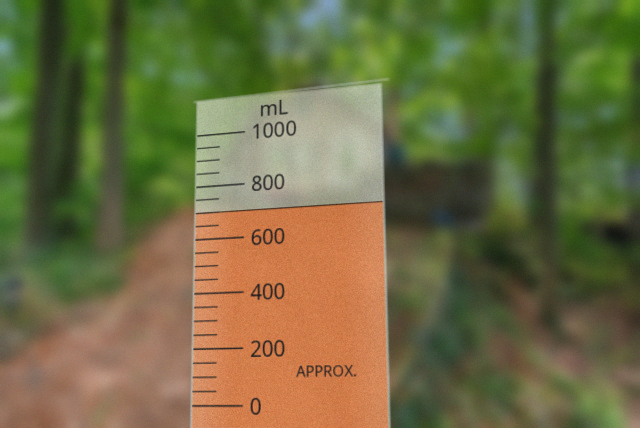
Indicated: 700,mL
